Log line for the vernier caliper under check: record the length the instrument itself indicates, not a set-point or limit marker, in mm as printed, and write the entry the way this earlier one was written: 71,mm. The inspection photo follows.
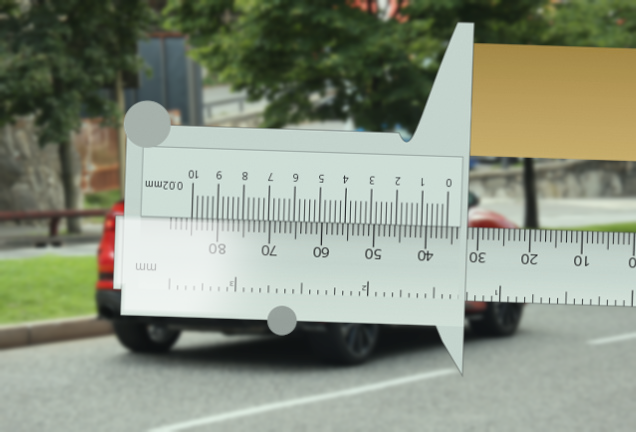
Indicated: 36.0,mm
